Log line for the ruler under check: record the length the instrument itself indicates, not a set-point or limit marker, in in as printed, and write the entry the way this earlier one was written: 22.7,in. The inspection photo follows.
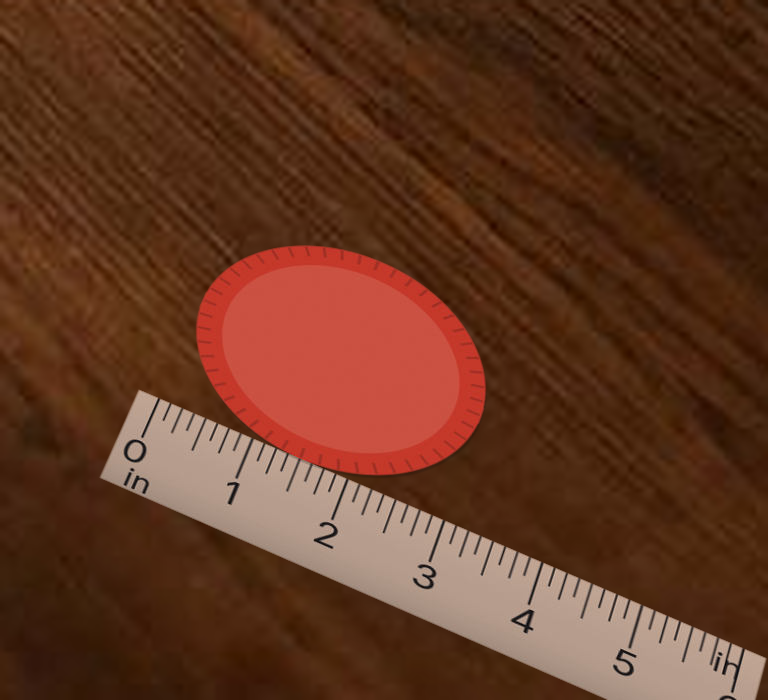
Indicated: 3,in
